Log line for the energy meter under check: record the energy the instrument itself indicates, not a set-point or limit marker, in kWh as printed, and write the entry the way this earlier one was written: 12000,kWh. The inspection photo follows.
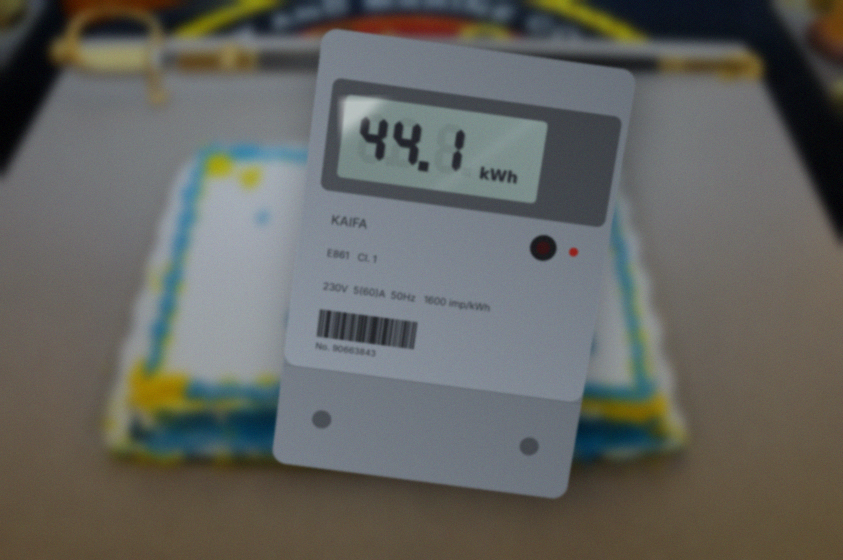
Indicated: 44.1,kWh
